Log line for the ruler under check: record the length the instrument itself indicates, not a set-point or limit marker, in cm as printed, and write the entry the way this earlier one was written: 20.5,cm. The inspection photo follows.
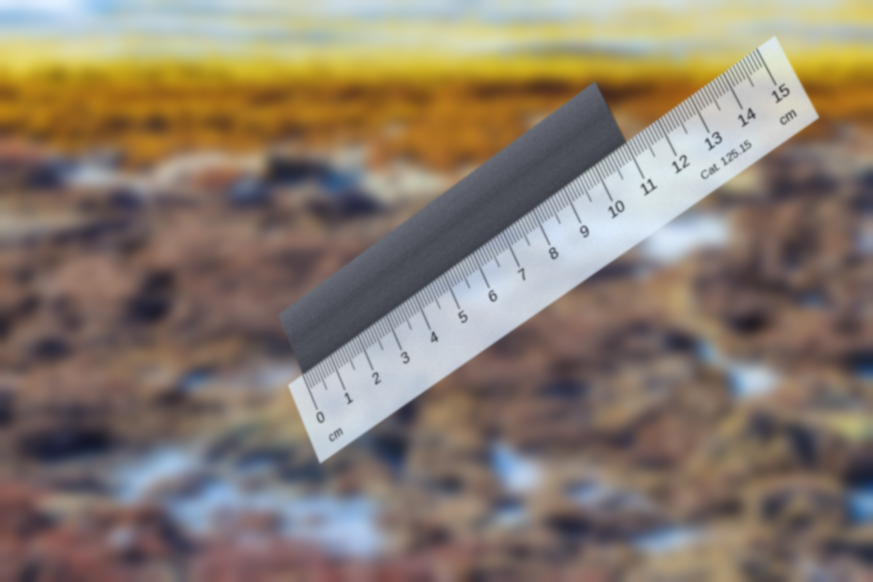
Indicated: 11,cm
